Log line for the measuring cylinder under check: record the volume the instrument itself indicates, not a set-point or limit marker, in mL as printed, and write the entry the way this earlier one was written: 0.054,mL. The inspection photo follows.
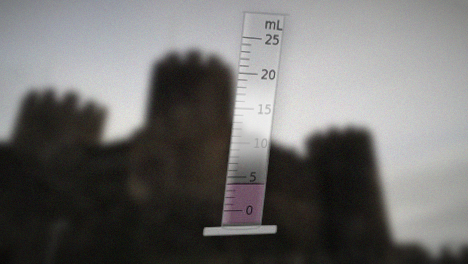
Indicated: 4,mL
